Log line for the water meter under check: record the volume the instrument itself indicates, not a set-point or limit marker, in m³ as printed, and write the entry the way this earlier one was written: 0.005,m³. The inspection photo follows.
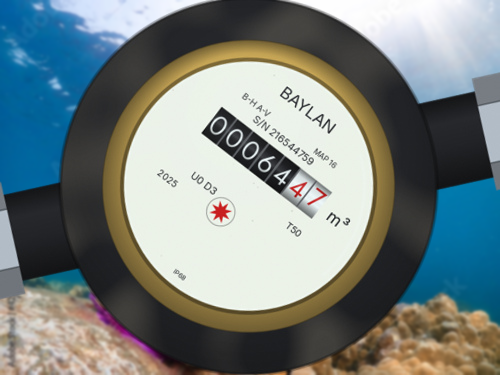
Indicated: 64.47,m³
